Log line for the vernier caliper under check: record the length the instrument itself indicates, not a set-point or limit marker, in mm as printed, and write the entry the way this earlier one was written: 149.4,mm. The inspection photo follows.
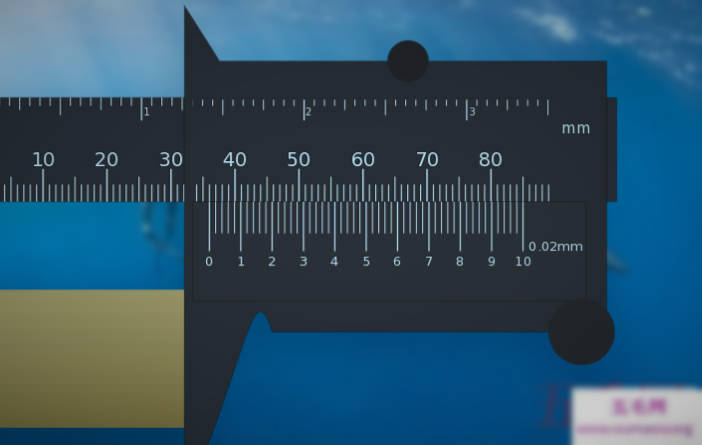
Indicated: 36.0,mm
